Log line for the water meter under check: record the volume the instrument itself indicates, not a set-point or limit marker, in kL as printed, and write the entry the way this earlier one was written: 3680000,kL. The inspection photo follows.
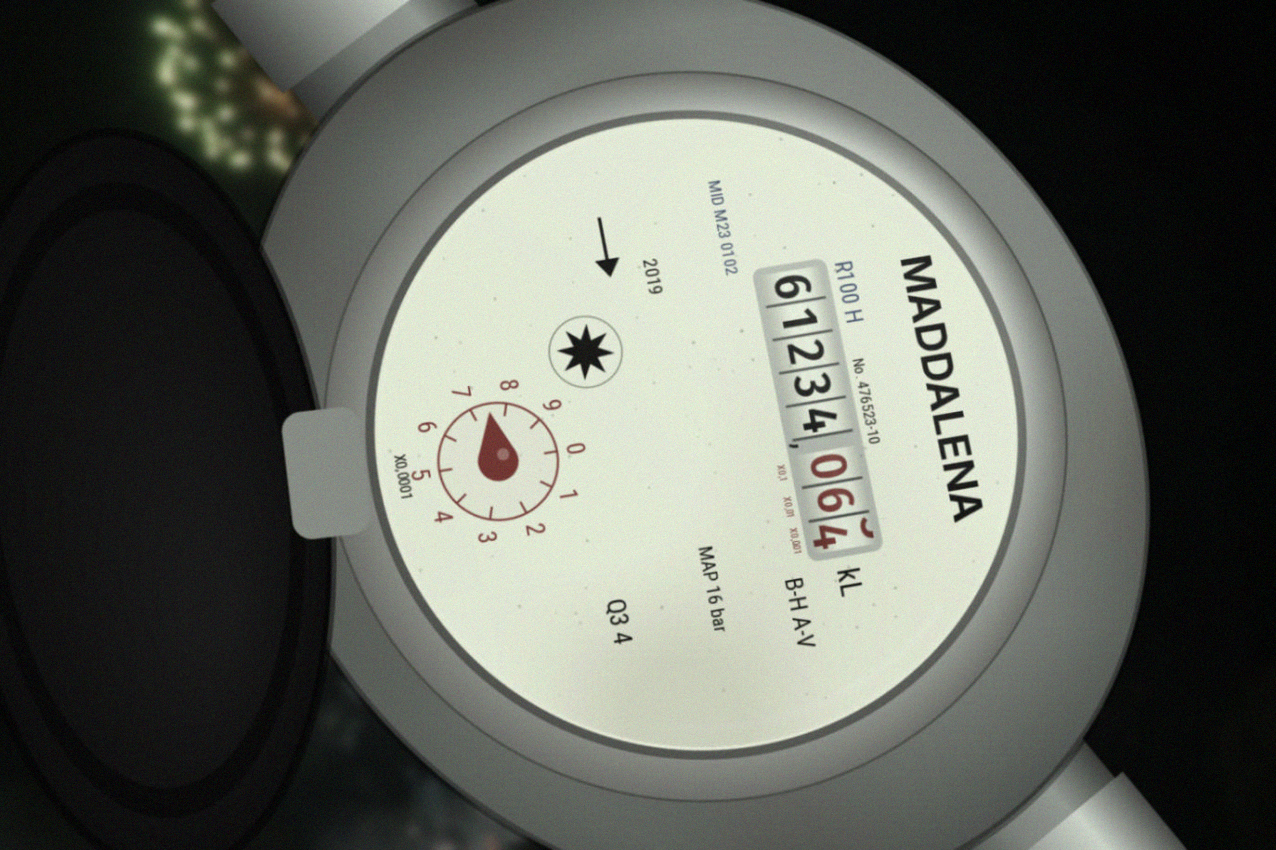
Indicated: 61234.0637,kL
